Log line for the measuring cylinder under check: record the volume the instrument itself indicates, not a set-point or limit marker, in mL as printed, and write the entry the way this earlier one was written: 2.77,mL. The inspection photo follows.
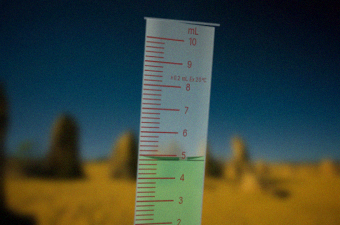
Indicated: 4.8,mL
